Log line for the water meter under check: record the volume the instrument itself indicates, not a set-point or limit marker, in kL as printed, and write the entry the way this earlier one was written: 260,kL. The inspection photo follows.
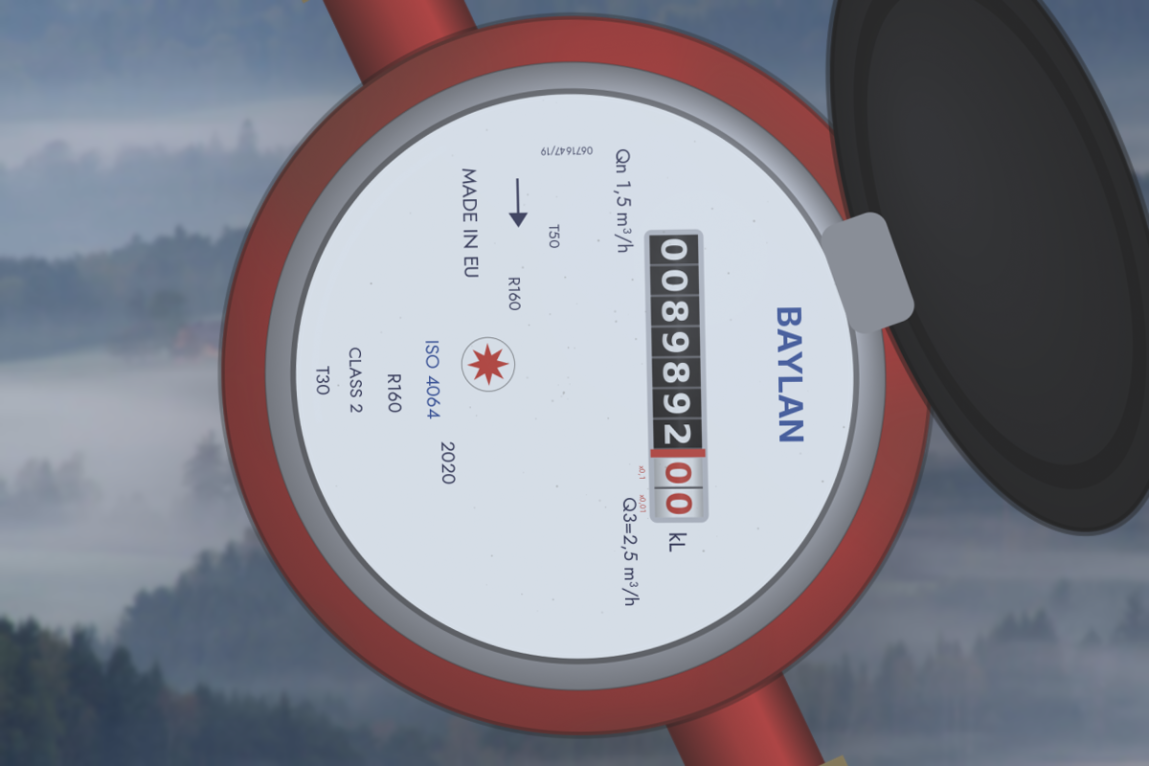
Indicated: 89892.00,kL
